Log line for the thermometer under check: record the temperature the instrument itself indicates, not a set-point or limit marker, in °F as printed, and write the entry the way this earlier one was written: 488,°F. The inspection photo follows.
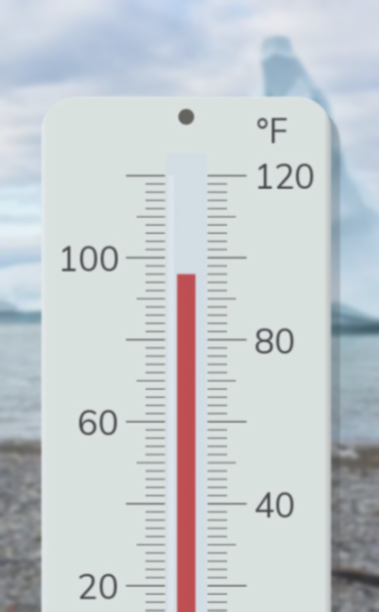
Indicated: 96,°F
